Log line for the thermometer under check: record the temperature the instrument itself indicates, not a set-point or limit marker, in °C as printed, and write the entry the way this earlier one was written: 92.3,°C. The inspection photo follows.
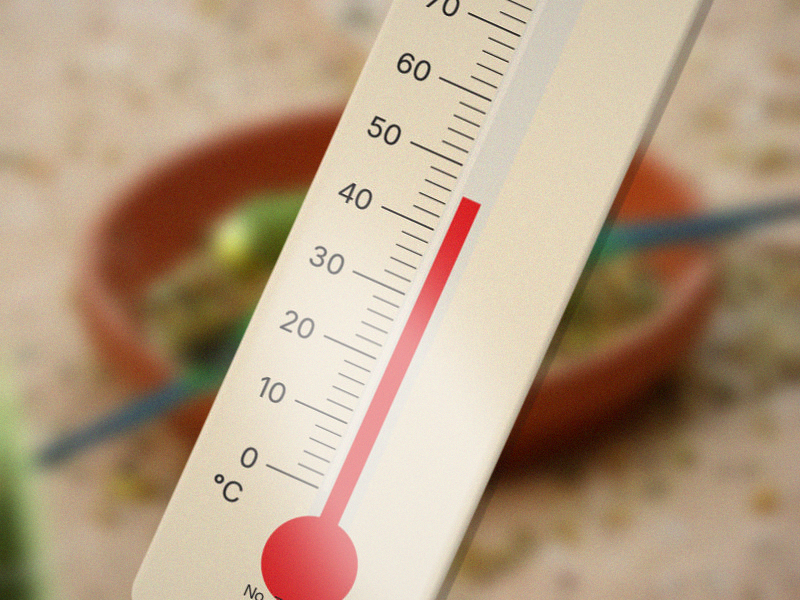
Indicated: 46,°C
